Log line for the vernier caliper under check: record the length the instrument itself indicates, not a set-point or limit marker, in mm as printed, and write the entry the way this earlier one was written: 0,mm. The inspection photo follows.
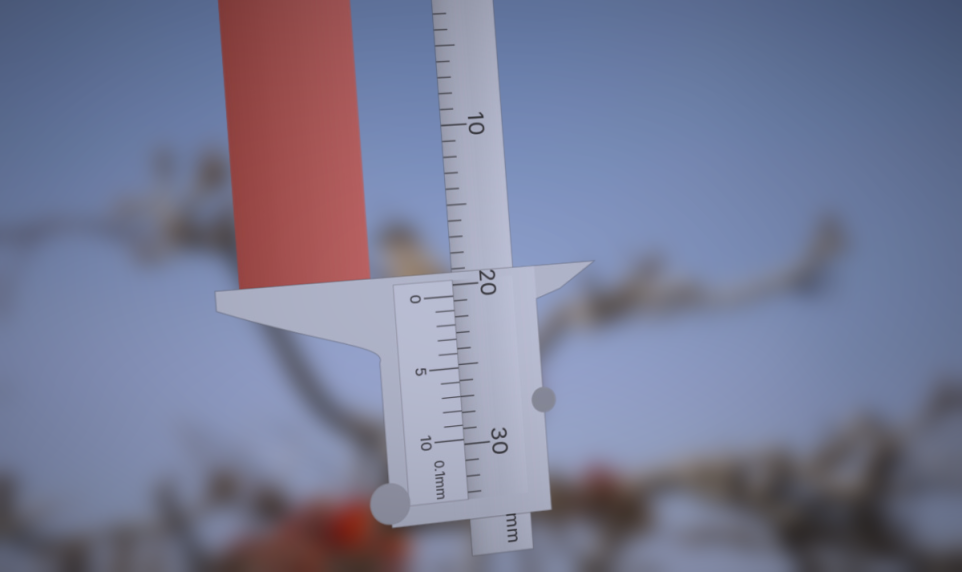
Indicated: 20.7,mm
